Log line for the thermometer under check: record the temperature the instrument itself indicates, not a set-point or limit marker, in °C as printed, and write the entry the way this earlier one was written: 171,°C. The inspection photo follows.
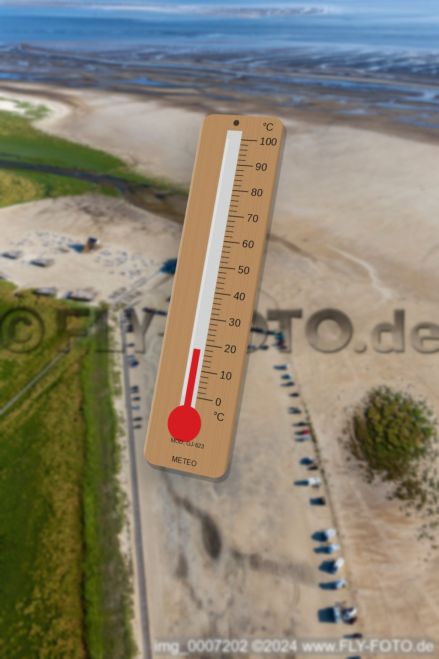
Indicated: 18,°C
